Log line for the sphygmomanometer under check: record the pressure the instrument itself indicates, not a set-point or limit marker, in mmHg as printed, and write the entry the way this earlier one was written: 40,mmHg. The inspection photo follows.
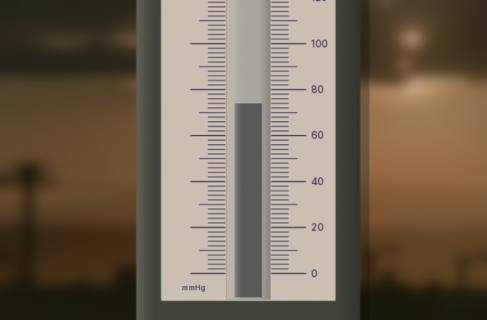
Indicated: 74,mmHg
